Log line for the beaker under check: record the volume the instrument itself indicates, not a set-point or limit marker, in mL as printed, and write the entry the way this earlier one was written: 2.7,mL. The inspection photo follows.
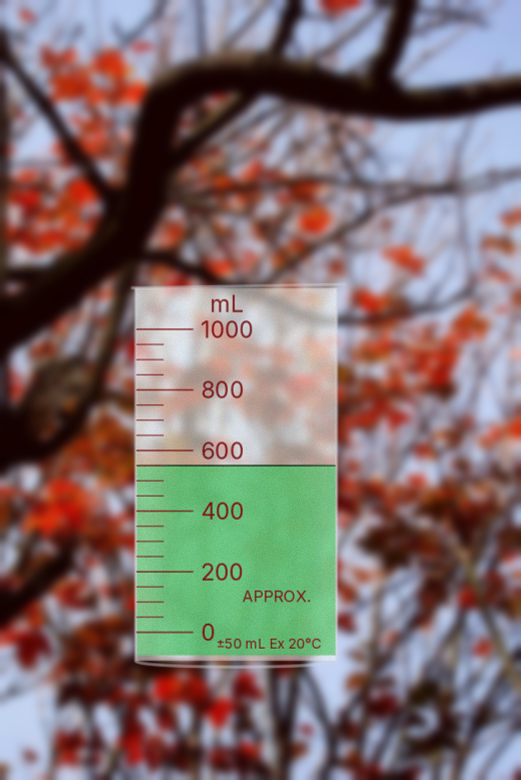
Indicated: 550,mL
